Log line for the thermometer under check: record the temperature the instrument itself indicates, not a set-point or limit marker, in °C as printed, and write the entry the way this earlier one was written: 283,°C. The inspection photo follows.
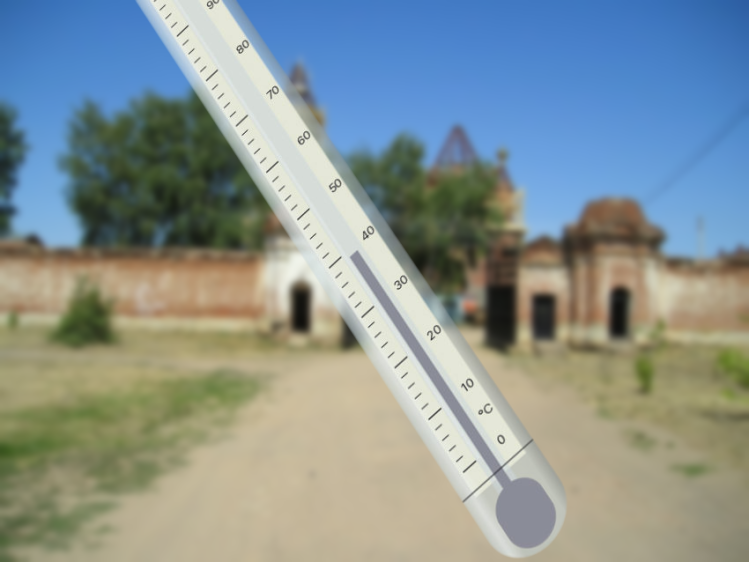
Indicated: 39,°C
